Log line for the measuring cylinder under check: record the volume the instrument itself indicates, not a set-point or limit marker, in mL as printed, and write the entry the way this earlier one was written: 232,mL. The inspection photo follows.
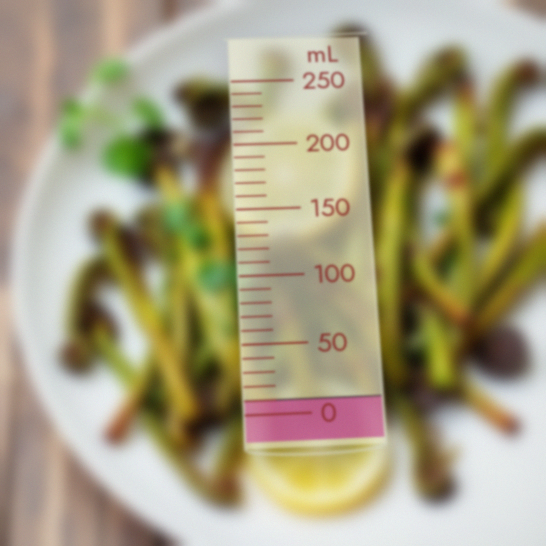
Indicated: 10,mL
